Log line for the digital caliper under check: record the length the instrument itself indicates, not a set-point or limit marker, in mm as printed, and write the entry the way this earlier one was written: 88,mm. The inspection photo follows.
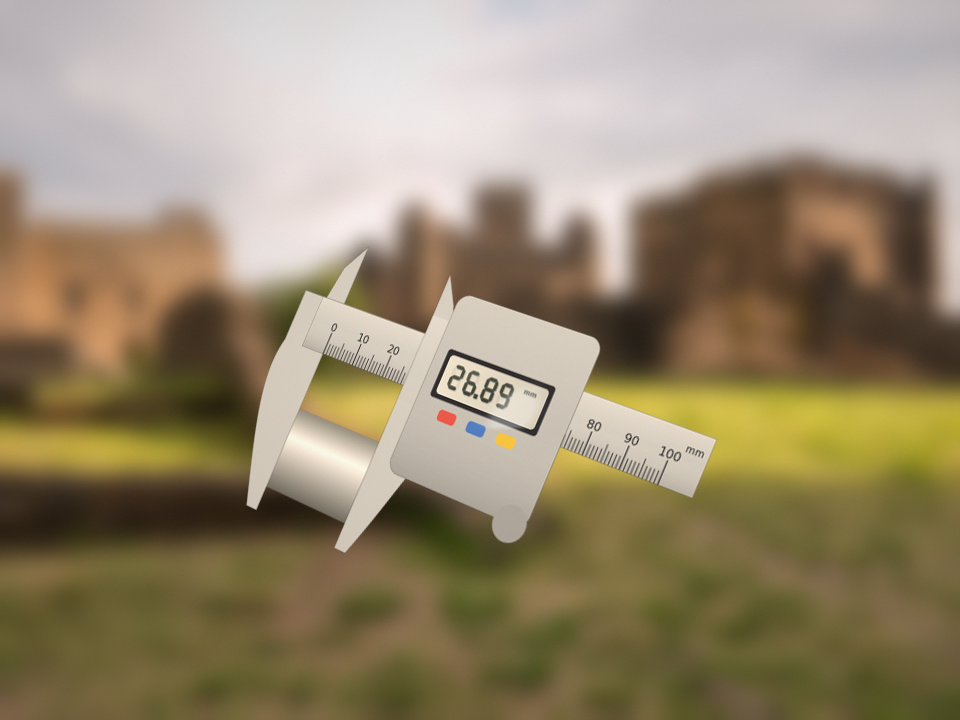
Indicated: 26.89,mm
